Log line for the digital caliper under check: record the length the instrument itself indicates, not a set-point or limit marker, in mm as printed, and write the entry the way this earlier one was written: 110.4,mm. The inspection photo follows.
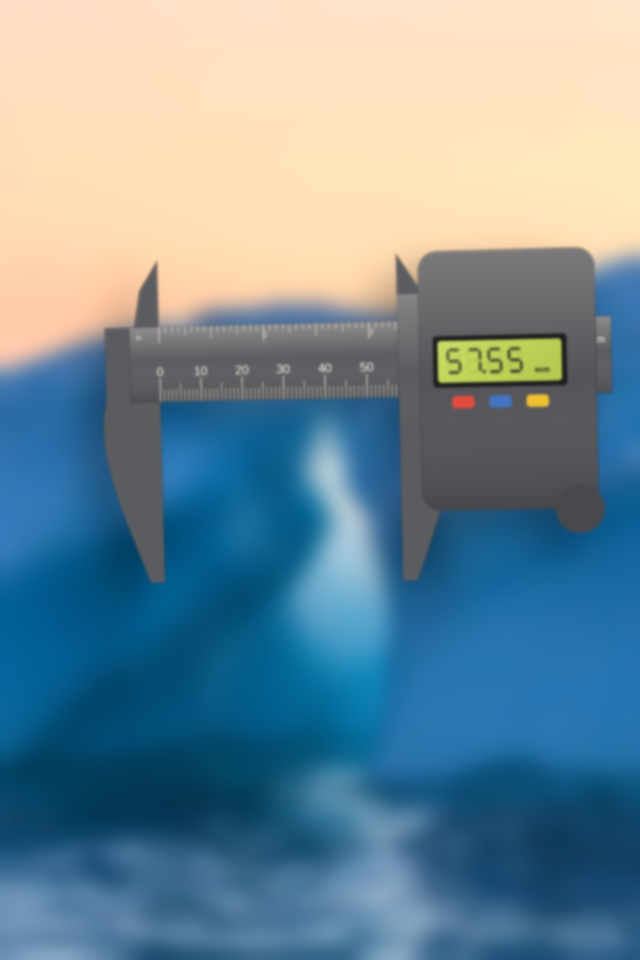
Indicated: 57.55,mm
